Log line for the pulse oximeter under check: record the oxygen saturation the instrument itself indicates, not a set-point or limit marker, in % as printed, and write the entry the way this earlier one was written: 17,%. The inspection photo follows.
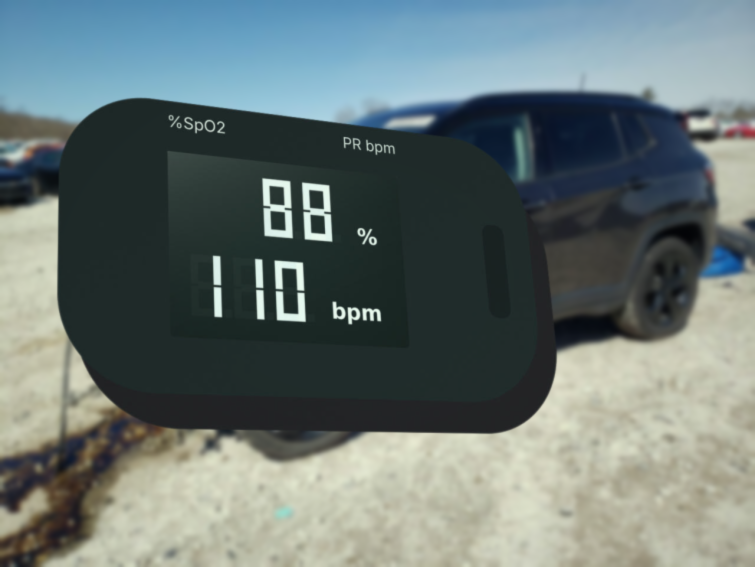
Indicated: 88,%
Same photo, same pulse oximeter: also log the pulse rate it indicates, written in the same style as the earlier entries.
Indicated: 110,bpm
